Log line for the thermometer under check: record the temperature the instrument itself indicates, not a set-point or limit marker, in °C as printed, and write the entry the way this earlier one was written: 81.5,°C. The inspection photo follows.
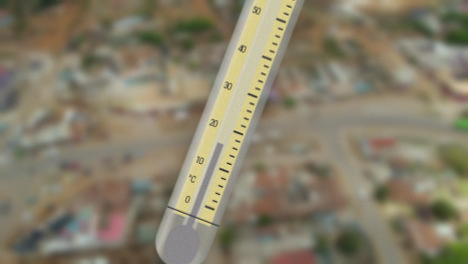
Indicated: 16,°C
